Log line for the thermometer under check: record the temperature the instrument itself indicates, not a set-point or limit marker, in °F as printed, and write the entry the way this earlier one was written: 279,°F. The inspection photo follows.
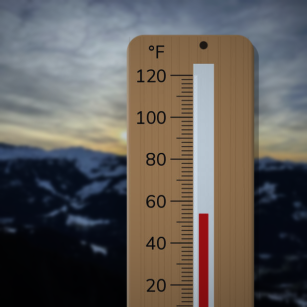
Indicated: 54,°F
